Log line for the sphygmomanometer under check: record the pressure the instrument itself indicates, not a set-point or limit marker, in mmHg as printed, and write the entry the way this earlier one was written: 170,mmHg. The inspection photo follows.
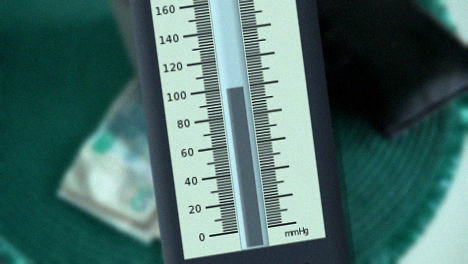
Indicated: 100,mmHg
